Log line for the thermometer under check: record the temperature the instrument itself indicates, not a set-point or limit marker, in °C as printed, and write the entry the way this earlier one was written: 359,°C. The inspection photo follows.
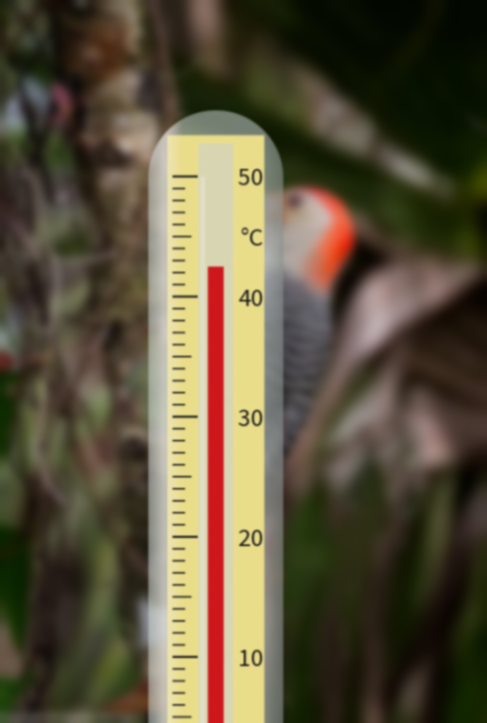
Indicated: 42.5,°C
